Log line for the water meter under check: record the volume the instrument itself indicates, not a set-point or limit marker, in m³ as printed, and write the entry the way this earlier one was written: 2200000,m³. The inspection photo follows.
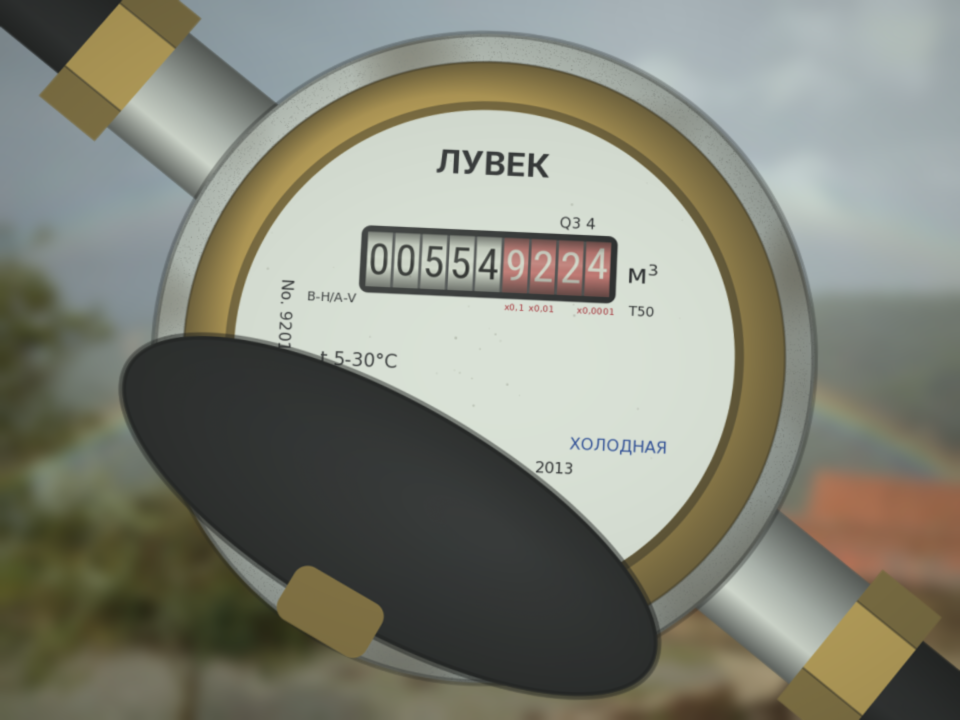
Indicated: 554.9224,m³
